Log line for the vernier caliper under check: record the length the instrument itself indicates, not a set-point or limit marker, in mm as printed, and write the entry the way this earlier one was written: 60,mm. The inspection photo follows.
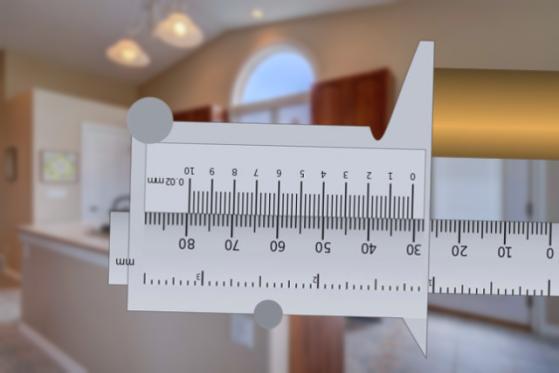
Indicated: 30.5,mm
